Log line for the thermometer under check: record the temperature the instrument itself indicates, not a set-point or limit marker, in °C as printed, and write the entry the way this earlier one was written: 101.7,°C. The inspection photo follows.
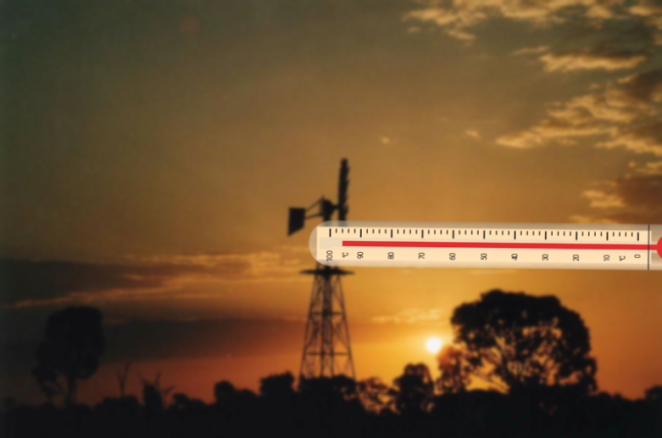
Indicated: 96,°C
